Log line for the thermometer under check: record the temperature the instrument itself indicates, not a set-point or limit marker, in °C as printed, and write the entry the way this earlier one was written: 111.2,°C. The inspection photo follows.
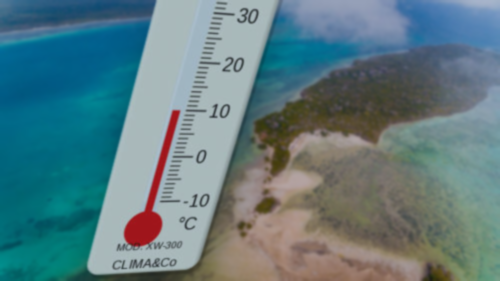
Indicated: 10,°C
